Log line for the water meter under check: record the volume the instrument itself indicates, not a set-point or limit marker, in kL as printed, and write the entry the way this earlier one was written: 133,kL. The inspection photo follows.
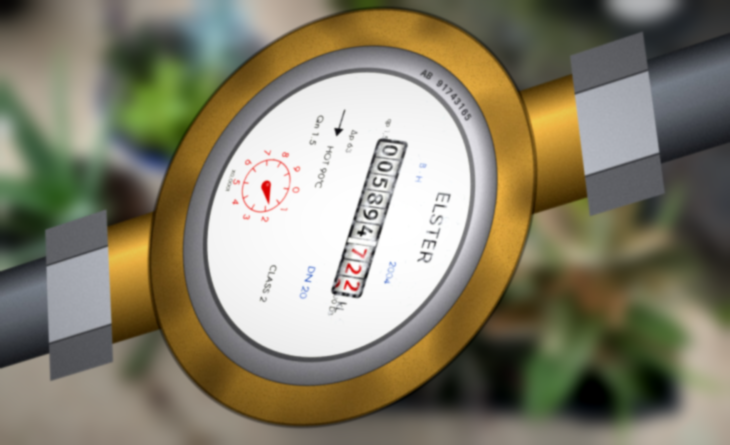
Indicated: 5894.7221,kL
